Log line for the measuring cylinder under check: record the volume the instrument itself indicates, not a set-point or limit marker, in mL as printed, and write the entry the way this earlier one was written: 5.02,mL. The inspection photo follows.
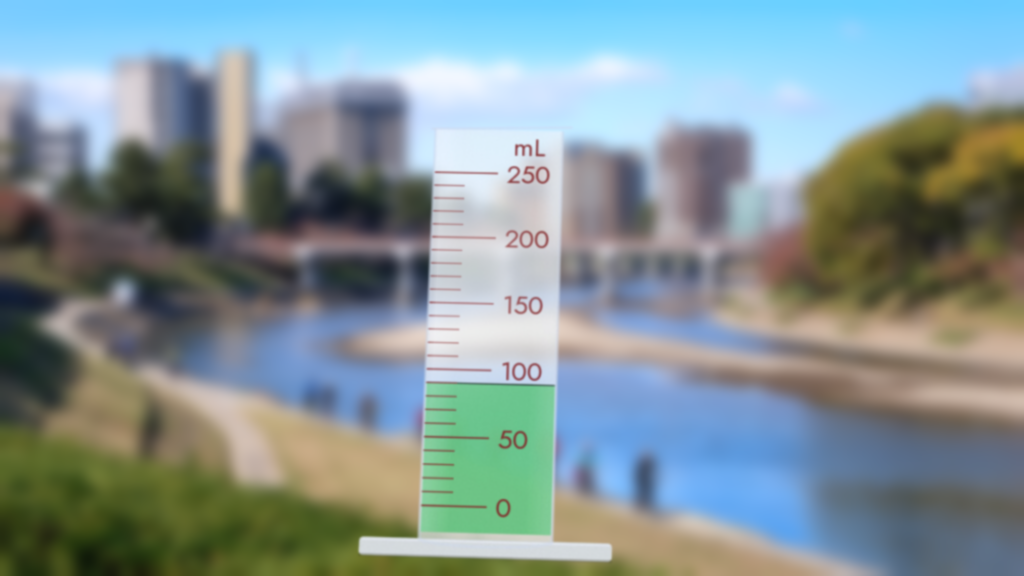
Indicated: 90,mL
